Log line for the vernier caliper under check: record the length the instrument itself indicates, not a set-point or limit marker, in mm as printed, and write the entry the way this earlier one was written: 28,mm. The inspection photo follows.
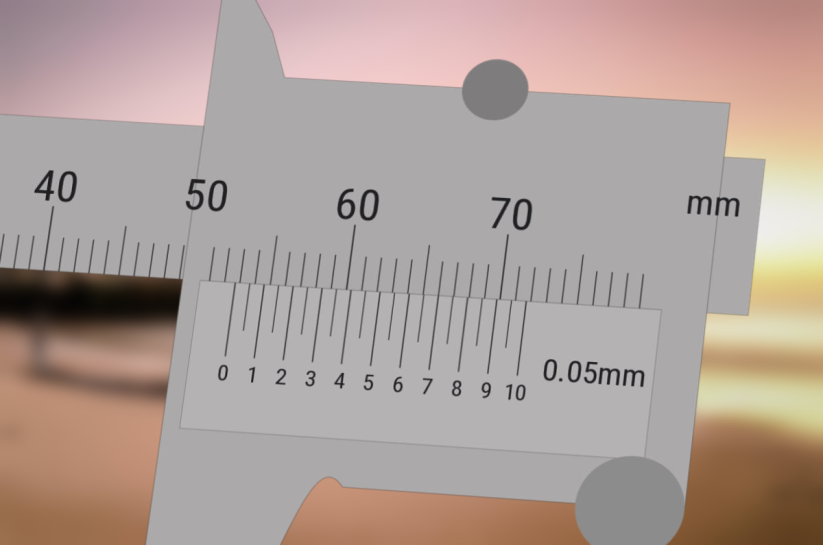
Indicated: 52.7,mm
